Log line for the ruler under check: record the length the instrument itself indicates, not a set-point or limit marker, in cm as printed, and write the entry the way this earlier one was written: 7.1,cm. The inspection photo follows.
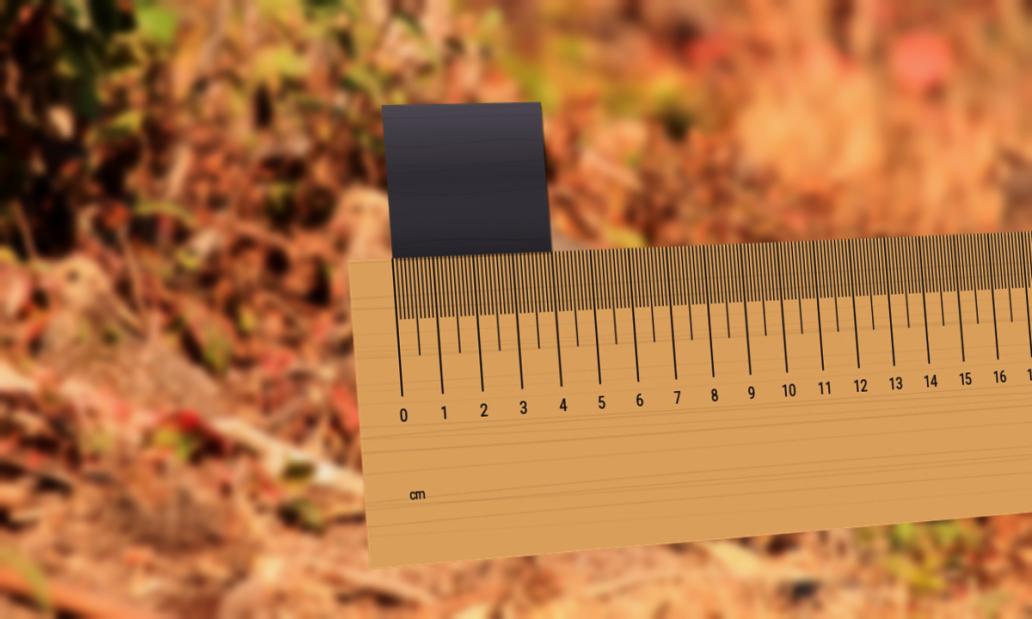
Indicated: 4,cm
